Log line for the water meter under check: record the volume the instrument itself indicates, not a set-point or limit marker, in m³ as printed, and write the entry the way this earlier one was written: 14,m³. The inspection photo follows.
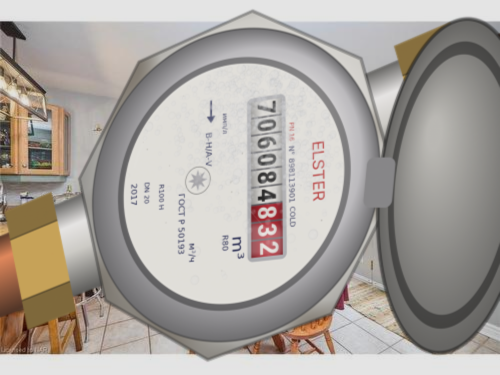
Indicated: 706084.832,m³
